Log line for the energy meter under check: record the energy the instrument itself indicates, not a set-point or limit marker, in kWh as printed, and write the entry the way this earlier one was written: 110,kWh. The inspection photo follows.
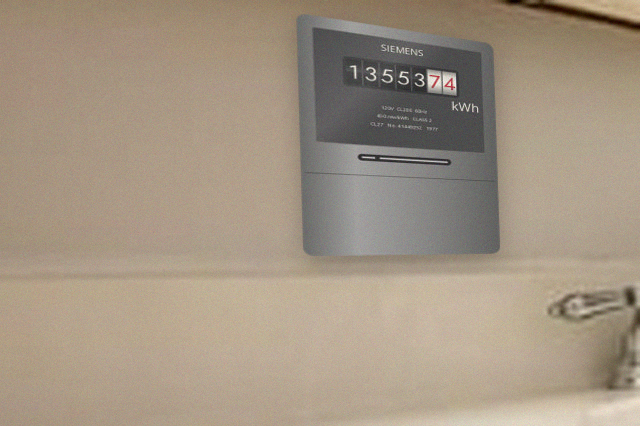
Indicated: 13553.74,kWh
